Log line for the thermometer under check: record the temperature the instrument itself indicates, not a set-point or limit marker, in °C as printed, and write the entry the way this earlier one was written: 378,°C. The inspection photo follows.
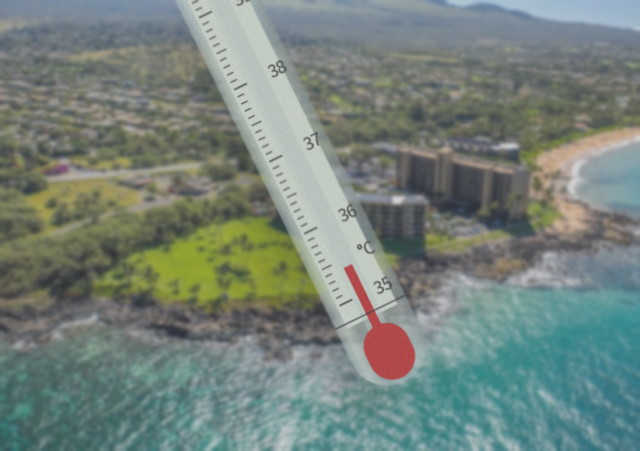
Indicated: 35.4,°C
